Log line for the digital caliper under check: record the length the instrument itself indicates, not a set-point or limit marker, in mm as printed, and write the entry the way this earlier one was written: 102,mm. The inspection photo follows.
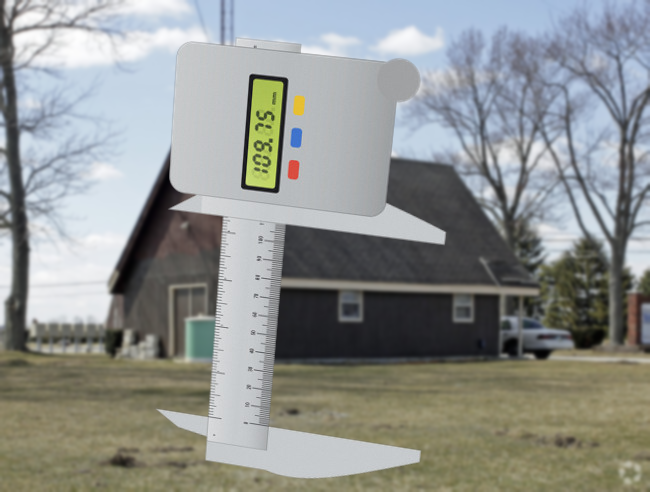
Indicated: 109.75,mm
